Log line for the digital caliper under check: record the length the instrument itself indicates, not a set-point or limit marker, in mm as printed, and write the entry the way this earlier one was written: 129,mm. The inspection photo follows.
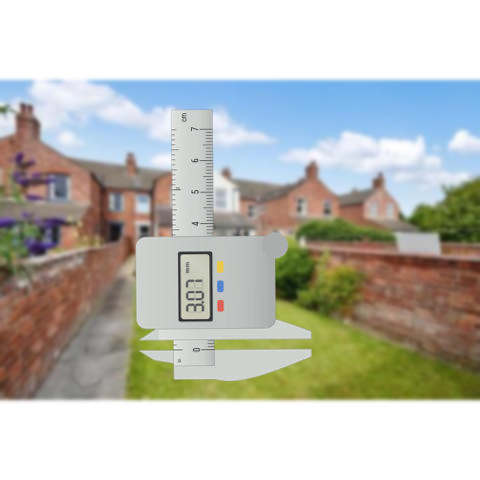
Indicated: 3.07,mm
